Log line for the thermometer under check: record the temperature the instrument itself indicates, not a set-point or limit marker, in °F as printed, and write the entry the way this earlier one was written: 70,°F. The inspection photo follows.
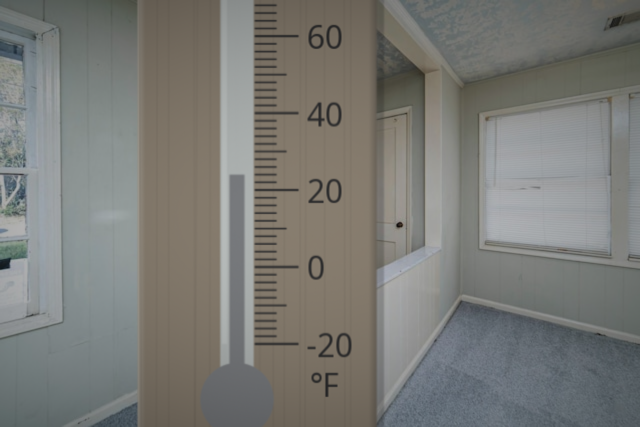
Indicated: 24,°F
